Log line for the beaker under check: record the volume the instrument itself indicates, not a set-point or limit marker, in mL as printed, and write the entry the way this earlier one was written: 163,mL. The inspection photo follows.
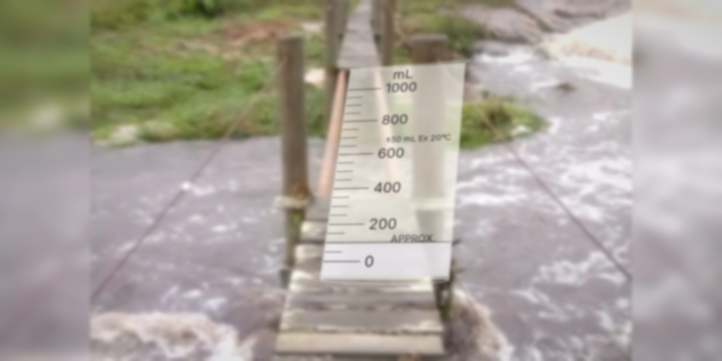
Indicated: 100,mL
